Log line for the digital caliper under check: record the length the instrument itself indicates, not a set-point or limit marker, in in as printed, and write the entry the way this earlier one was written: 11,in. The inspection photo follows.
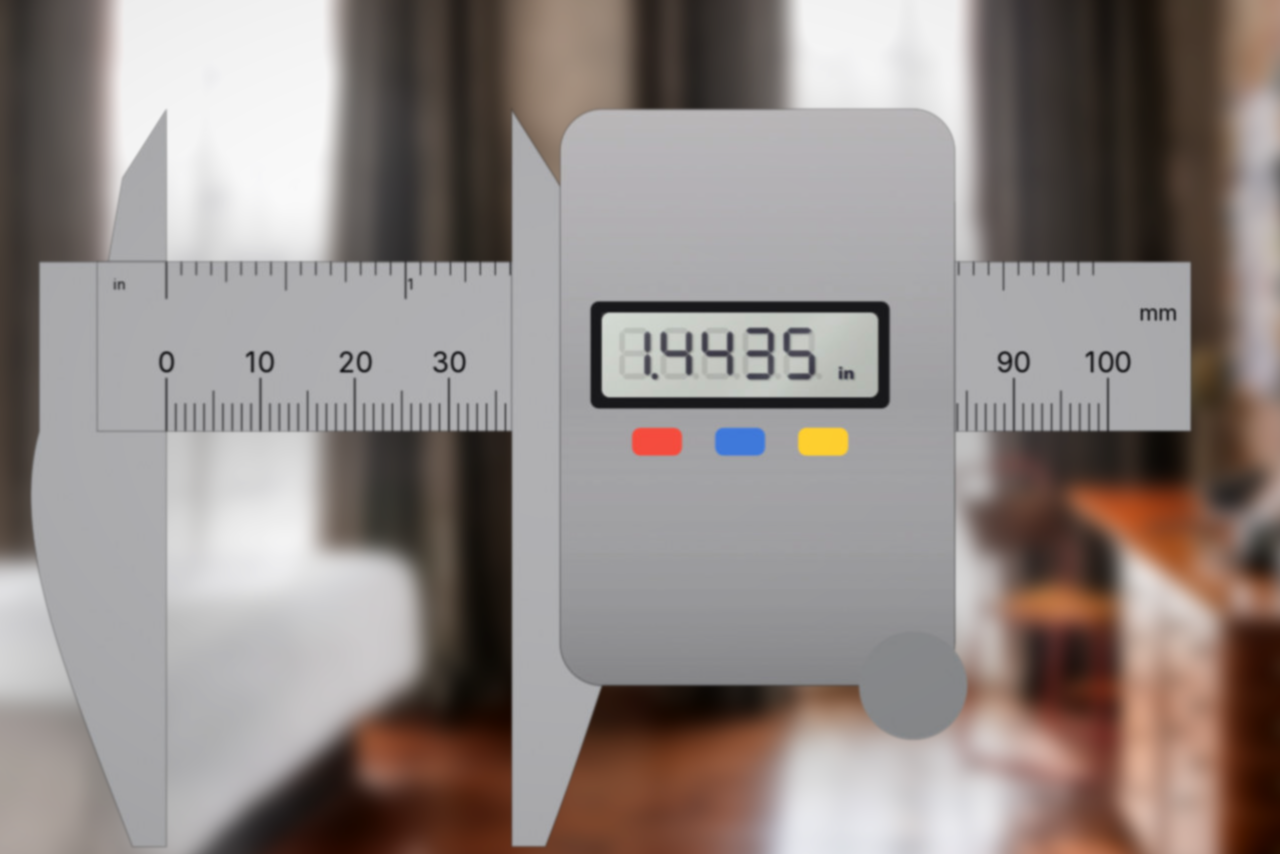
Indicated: 1.4435,in
